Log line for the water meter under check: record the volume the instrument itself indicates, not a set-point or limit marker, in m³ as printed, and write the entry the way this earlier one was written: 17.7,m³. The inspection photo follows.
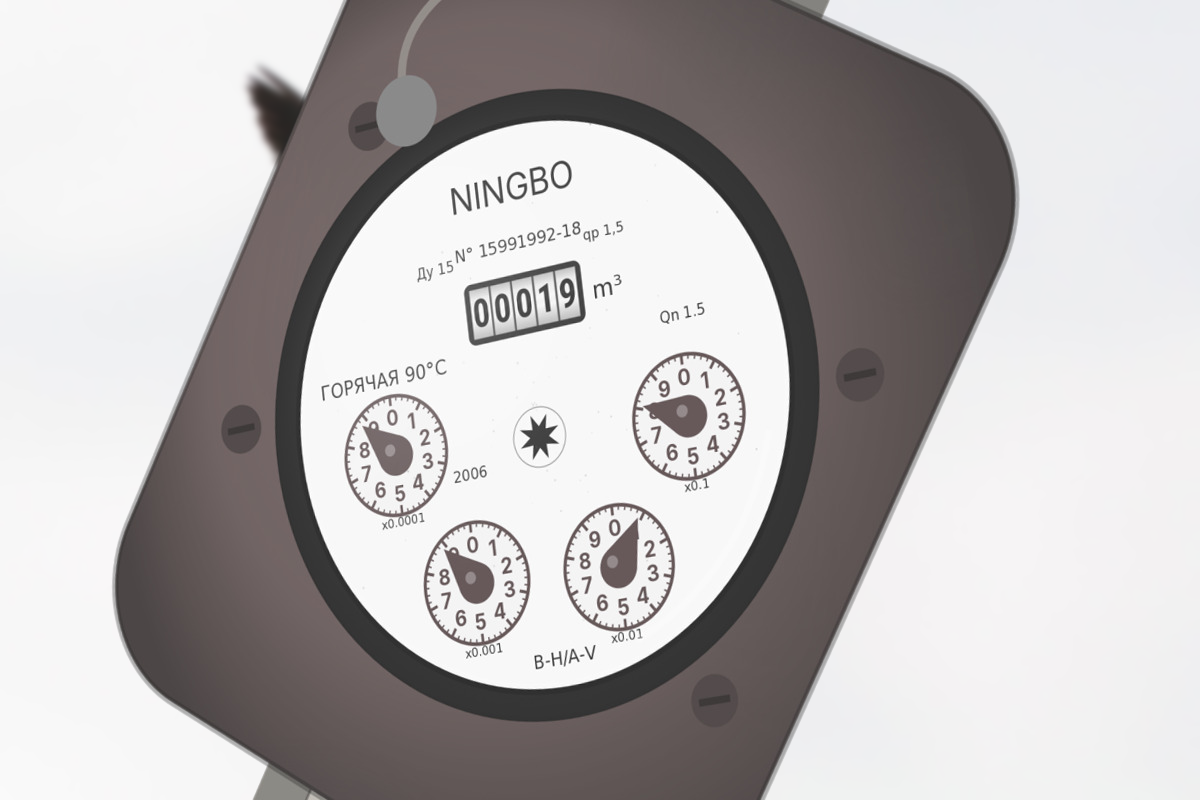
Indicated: 19.8088,m³
